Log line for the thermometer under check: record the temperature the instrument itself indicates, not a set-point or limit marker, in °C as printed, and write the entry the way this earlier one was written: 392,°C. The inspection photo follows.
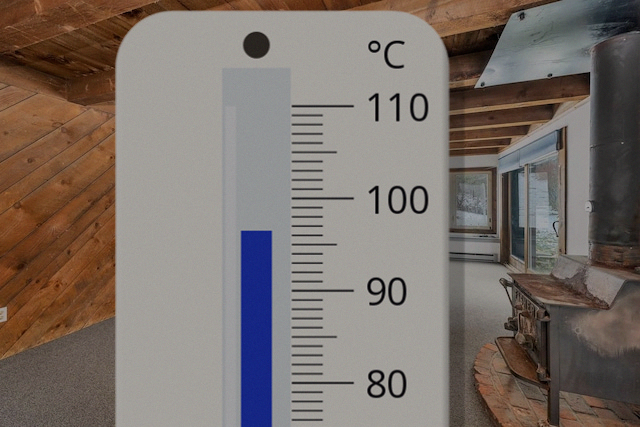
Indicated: 96.5,°C
